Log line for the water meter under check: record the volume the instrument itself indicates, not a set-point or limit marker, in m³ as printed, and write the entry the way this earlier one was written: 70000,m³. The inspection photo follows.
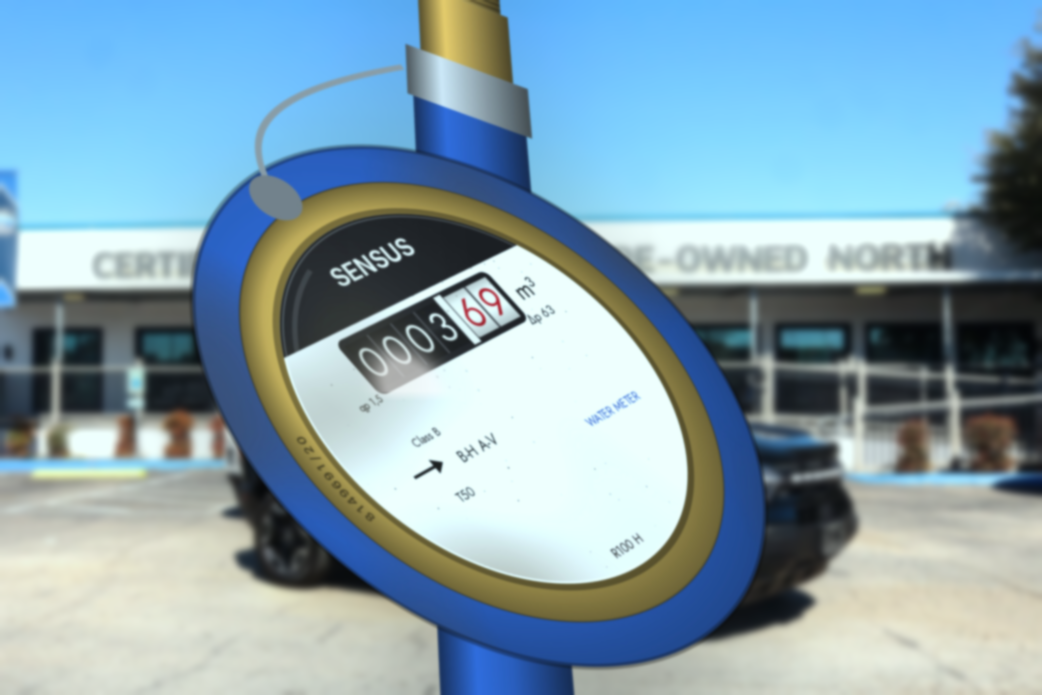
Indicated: 3.69,m³
